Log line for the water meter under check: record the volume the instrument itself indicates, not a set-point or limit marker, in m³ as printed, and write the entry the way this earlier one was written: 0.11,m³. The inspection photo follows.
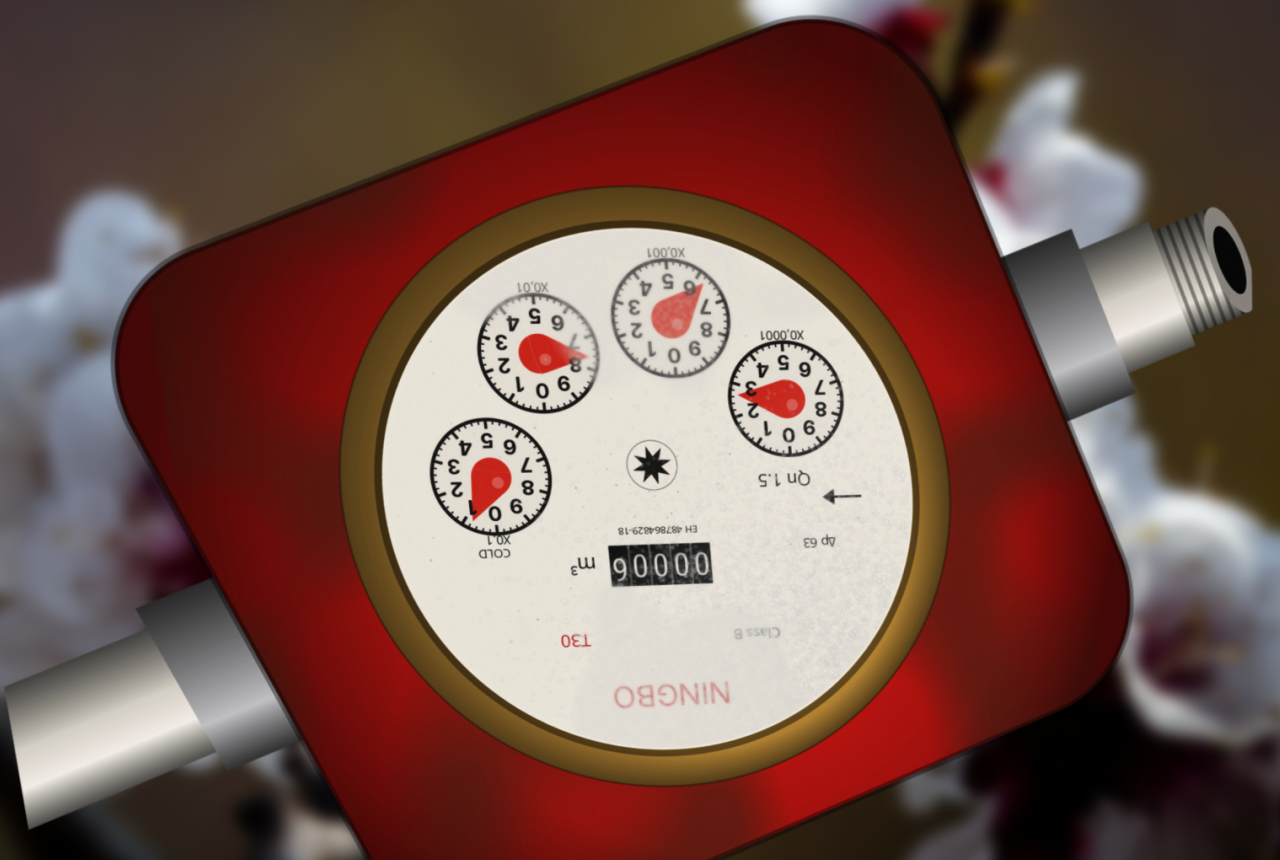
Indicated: 6.0762,m³
